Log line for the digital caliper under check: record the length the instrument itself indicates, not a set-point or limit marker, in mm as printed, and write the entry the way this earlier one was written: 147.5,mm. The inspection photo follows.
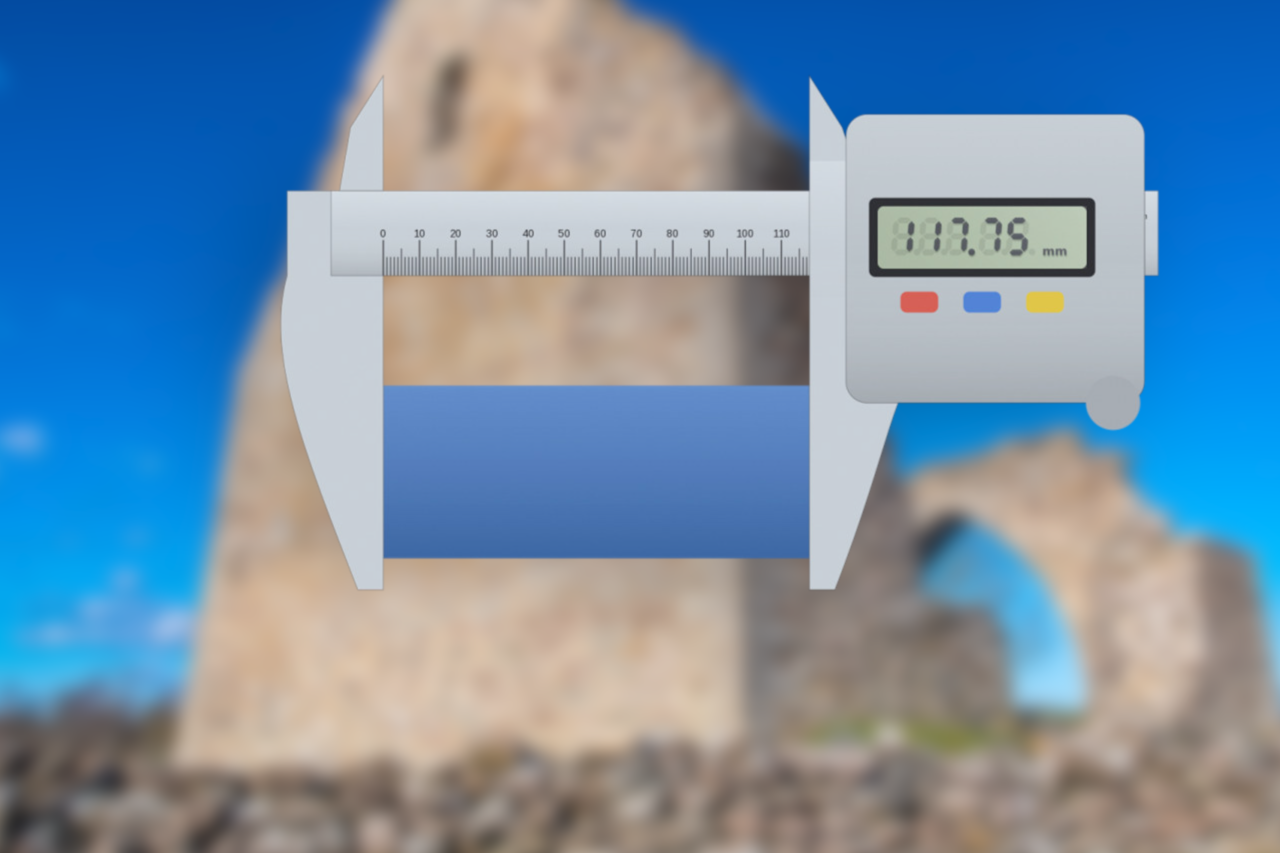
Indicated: 117.75,mm
